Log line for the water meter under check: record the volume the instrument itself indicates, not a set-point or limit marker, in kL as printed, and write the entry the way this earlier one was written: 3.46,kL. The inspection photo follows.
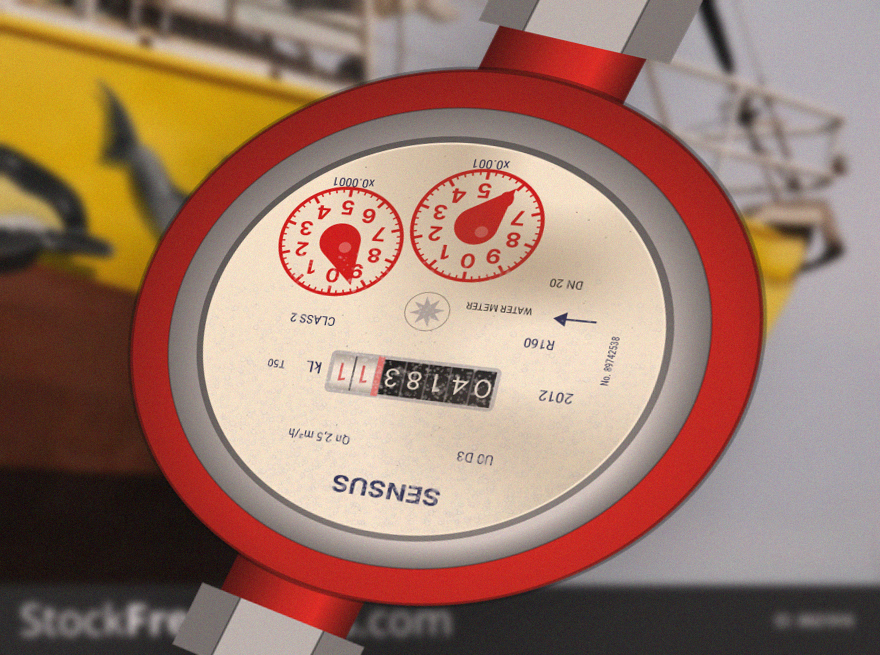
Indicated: 4183.1159,kL
